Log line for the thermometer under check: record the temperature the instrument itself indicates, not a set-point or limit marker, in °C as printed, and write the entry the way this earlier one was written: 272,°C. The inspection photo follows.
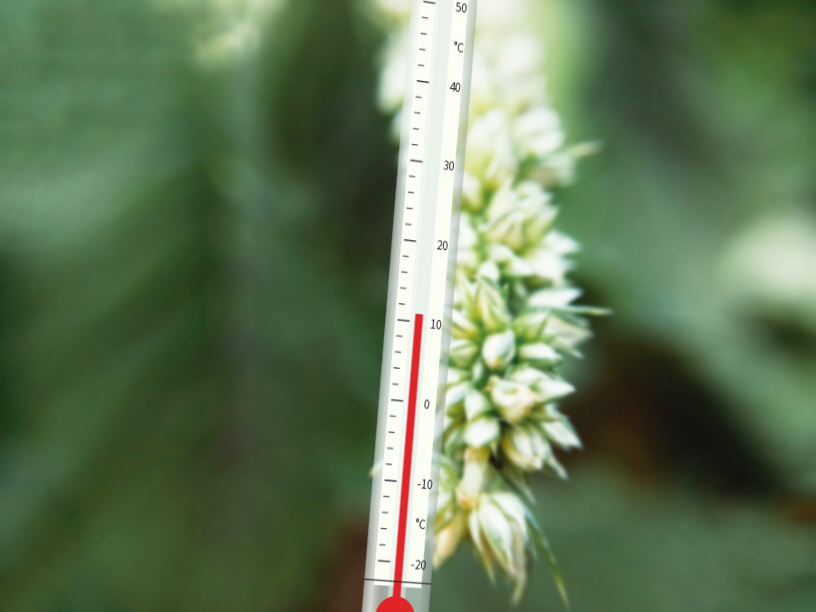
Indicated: 11,°C
